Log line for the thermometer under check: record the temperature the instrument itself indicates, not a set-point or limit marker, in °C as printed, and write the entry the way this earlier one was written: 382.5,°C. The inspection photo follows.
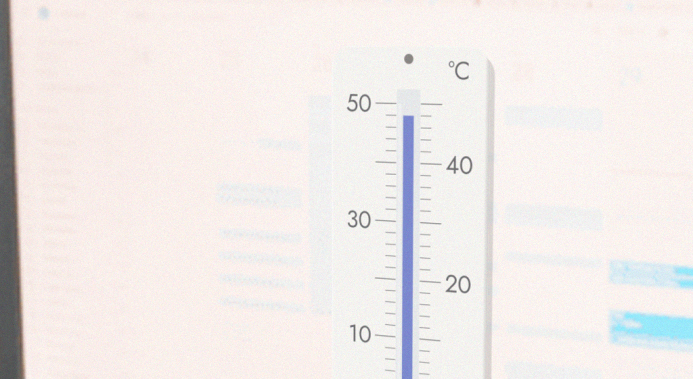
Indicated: 48,°C
